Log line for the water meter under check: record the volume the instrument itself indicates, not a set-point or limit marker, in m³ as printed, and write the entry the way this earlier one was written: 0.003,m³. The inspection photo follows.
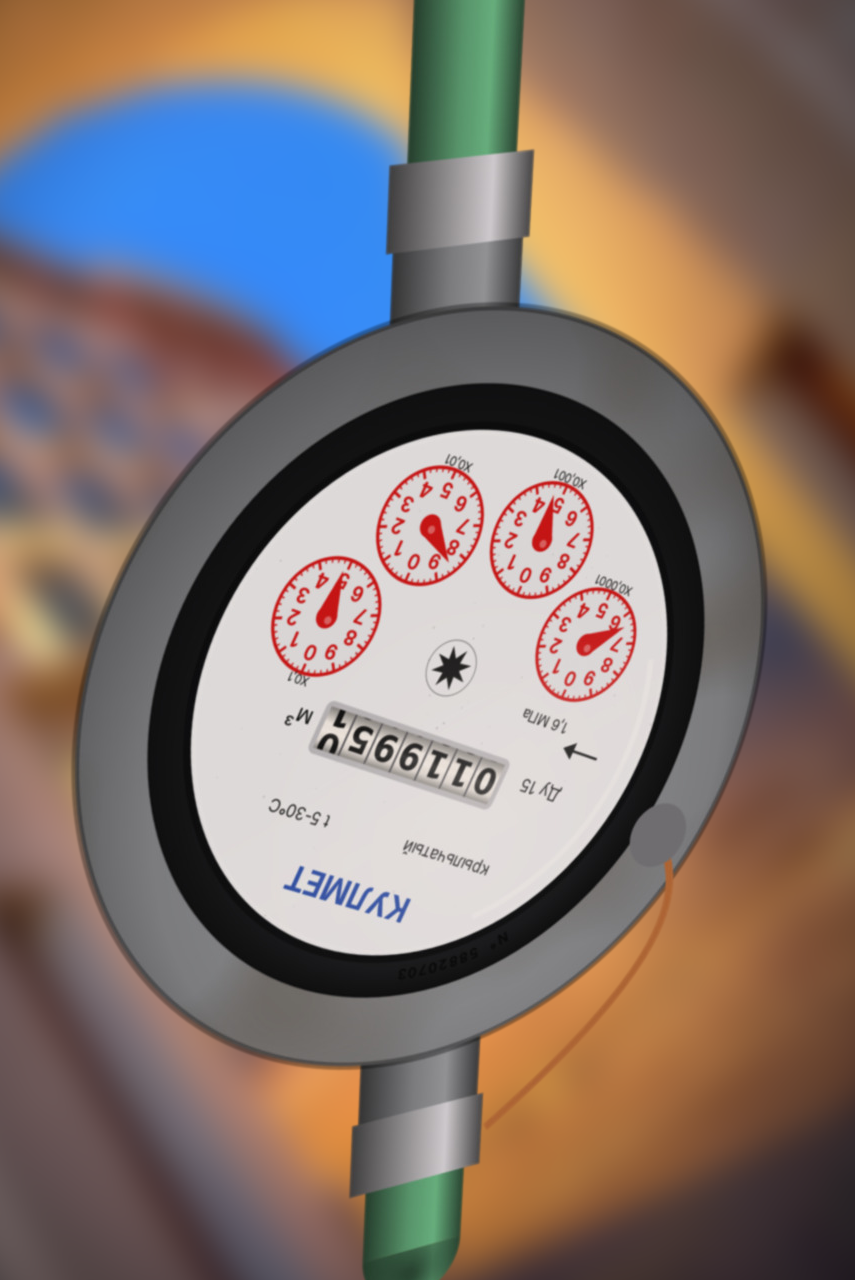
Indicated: 119950.4846,m³
